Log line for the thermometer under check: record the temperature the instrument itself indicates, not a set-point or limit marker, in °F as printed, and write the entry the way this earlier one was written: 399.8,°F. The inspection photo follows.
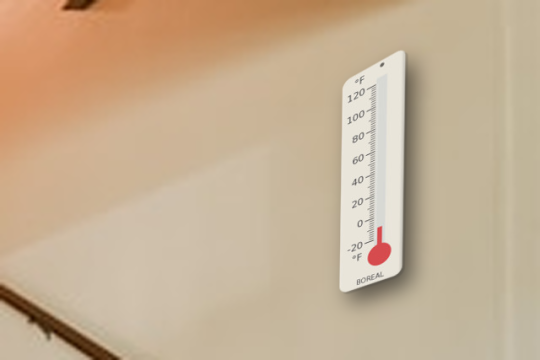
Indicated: -10,°F
